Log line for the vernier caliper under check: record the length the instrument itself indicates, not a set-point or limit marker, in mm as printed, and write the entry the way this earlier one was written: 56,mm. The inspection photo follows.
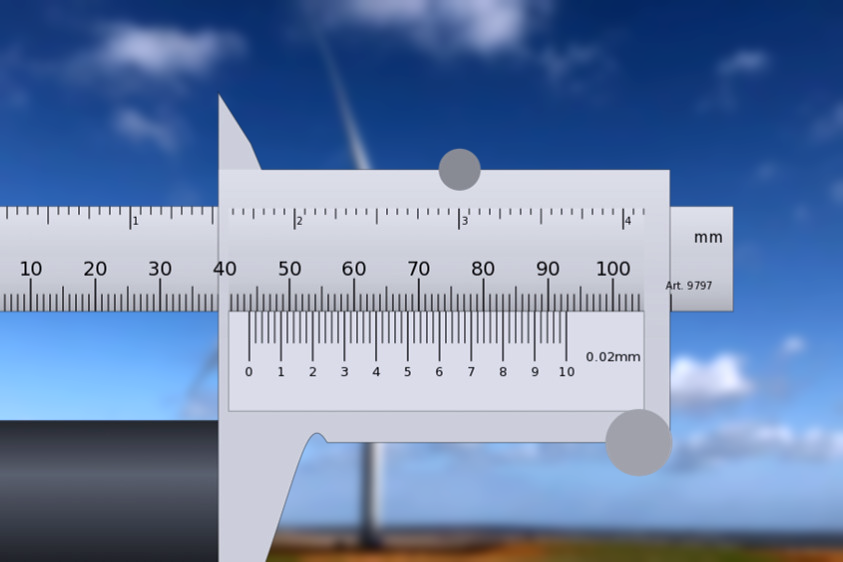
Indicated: 43.8,mm
